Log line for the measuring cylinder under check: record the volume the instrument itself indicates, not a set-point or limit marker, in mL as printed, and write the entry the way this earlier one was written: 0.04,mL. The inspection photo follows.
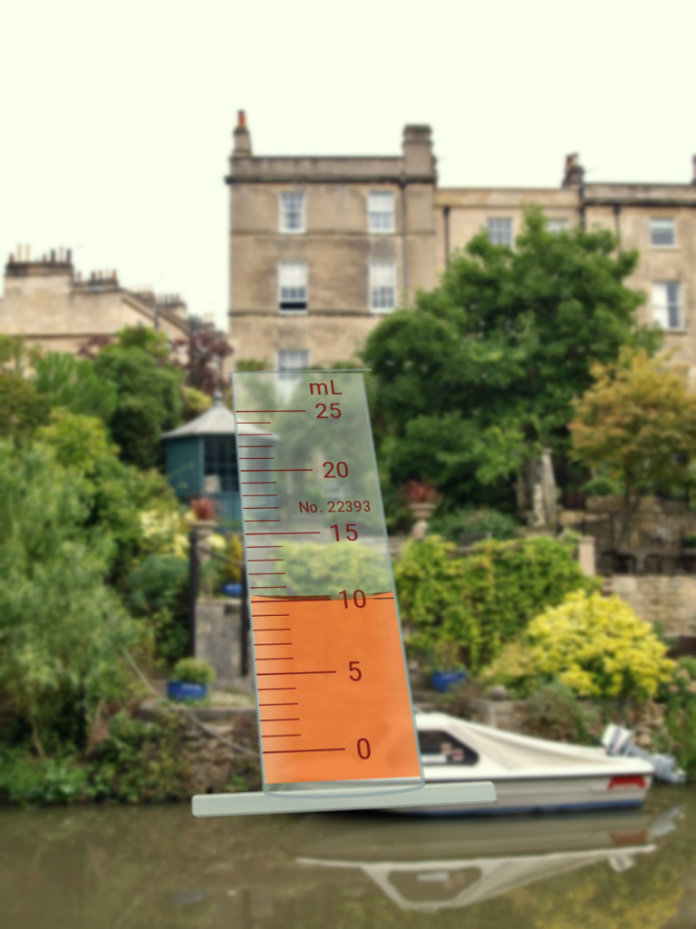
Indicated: 10,mL
